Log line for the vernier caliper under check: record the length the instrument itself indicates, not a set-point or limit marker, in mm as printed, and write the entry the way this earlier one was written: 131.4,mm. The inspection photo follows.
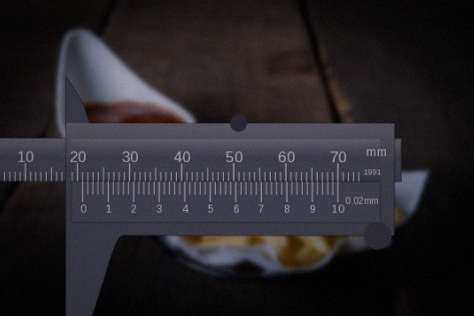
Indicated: 21.0,mm
